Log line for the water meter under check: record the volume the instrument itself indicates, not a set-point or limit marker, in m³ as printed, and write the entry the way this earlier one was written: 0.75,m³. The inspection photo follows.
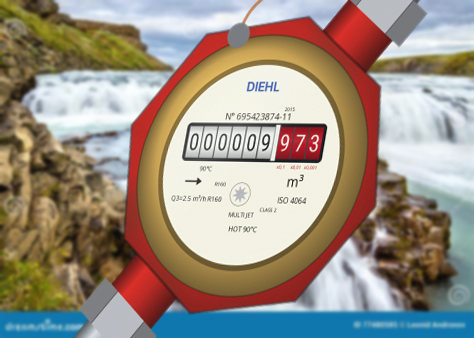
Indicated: 9.973,m³
